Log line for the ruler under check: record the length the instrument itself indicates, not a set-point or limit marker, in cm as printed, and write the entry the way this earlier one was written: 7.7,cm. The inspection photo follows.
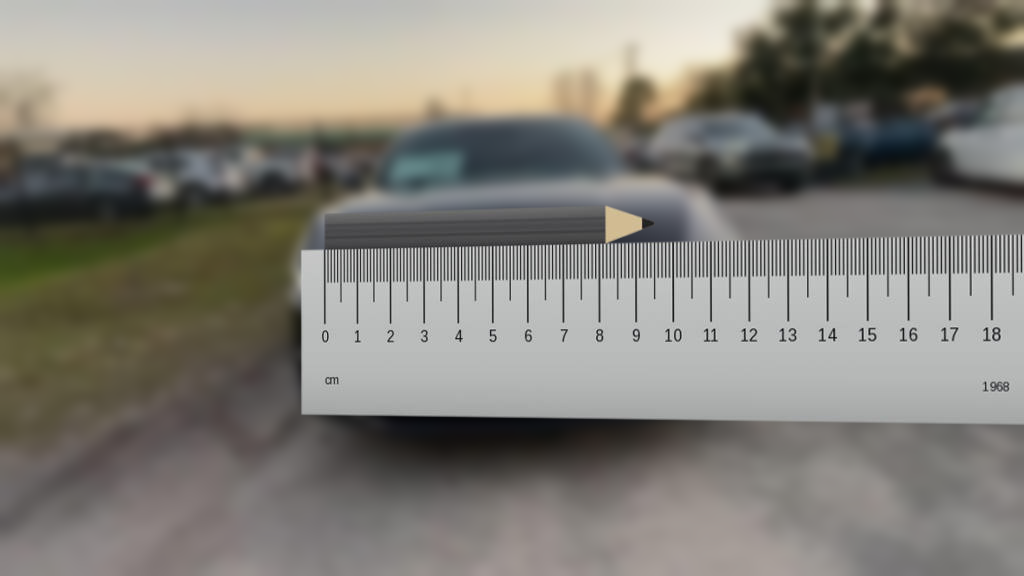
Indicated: 9.5,cm
